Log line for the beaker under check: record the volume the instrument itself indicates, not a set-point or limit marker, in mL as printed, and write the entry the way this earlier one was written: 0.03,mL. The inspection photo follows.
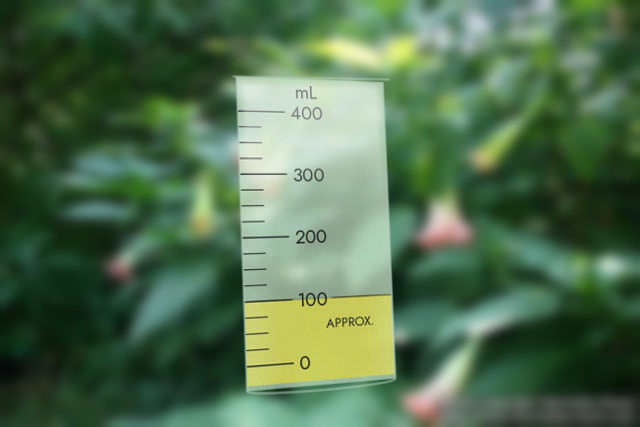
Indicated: 100,mL
